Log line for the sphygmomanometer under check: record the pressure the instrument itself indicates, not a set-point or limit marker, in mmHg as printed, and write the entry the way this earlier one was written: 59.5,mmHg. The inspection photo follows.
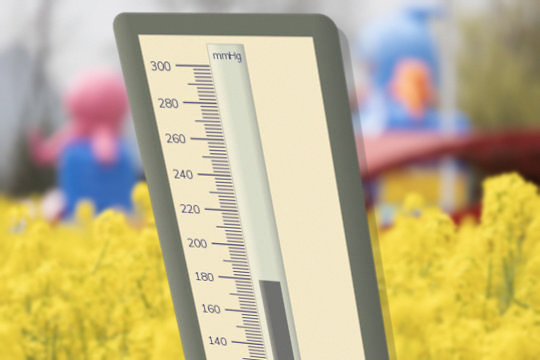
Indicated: 180,mmHg
